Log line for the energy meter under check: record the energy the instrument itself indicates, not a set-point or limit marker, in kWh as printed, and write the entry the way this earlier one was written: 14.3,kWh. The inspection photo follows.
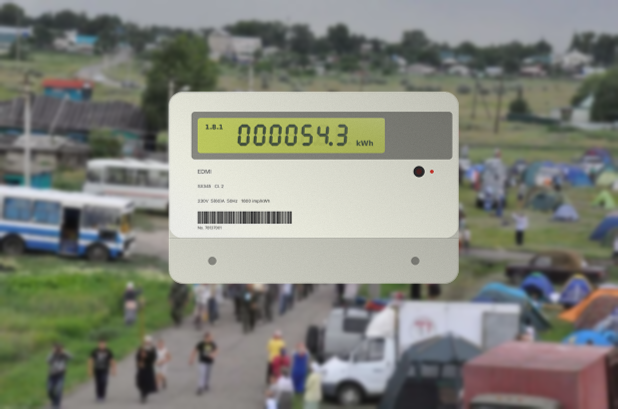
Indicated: 54.3,kWh
